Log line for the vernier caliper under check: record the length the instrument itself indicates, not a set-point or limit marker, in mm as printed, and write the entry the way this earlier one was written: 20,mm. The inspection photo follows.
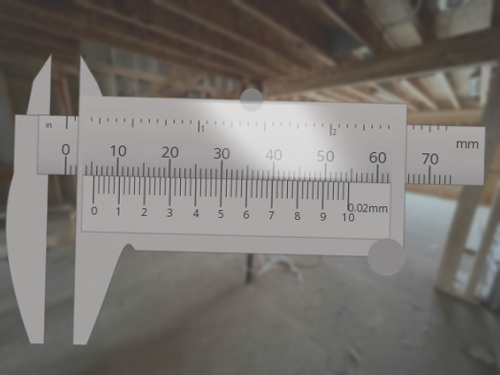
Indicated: 5.5,mm
